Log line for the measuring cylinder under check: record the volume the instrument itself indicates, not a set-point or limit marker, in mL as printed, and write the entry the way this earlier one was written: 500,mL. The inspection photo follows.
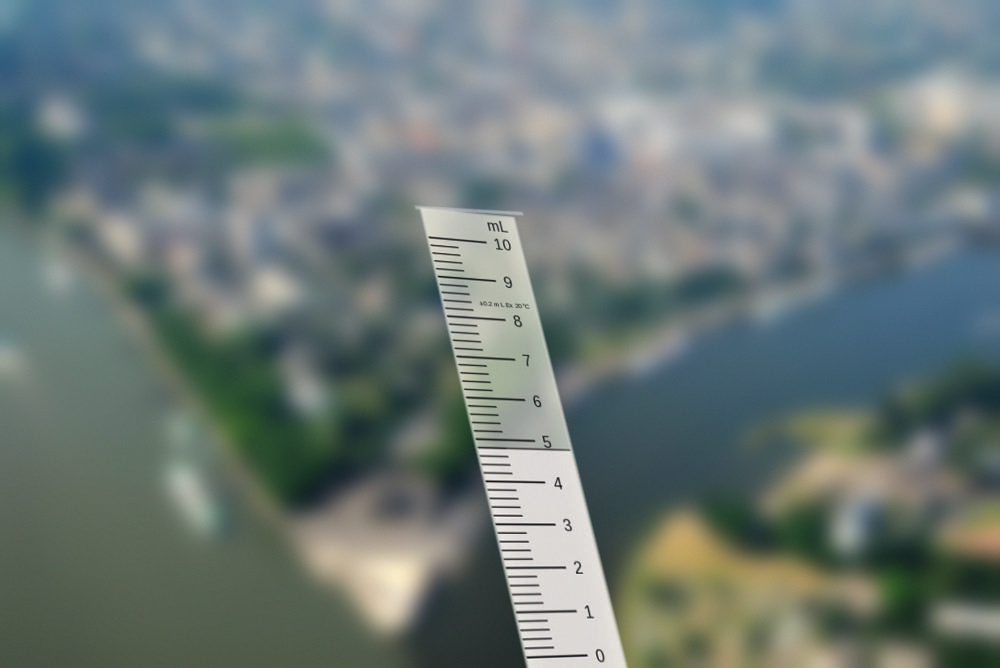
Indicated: 4.8,mL
